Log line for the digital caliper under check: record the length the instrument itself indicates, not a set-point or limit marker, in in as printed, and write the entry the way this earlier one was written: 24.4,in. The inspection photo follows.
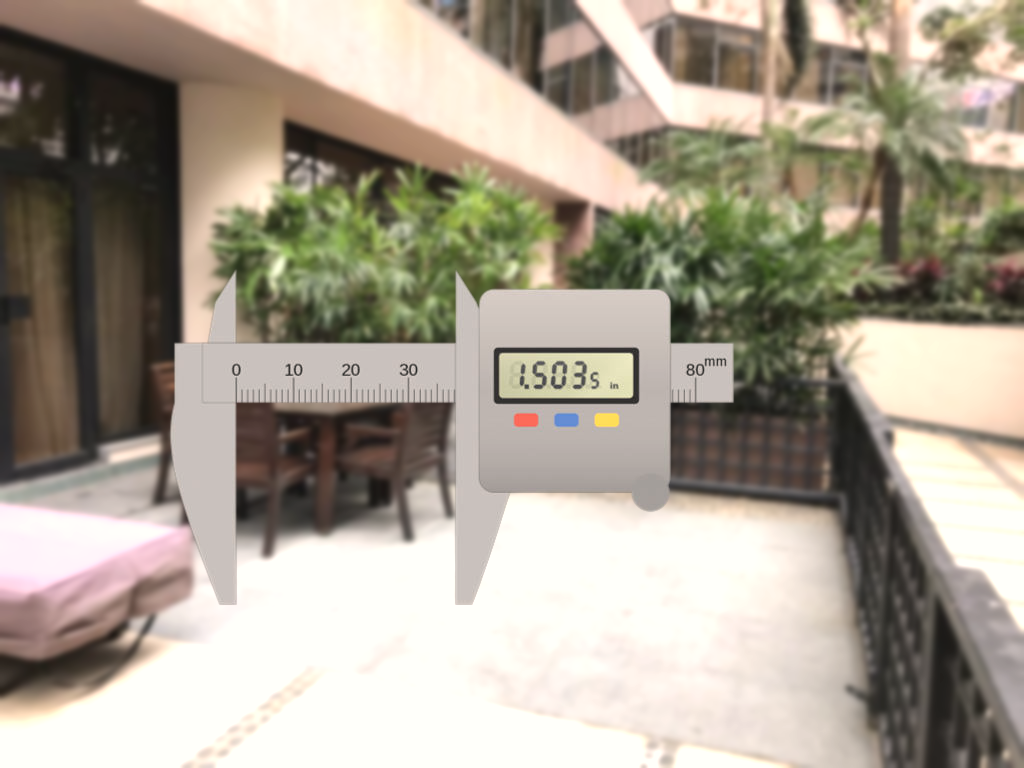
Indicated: 1.5035,in
